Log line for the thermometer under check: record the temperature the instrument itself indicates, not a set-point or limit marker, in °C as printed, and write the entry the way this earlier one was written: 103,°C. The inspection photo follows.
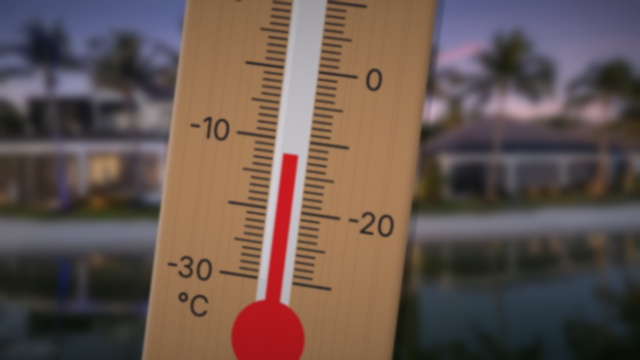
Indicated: -12,°C
